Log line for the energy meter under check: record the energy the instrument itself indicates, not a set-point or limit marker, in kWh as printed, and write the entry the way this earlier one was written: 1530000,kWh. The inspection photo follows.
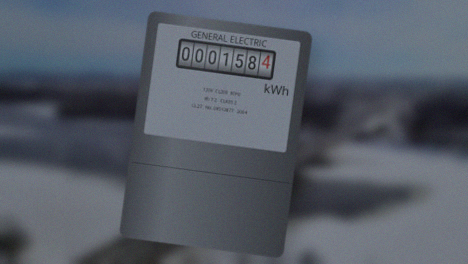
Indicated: 158.4,kWh
